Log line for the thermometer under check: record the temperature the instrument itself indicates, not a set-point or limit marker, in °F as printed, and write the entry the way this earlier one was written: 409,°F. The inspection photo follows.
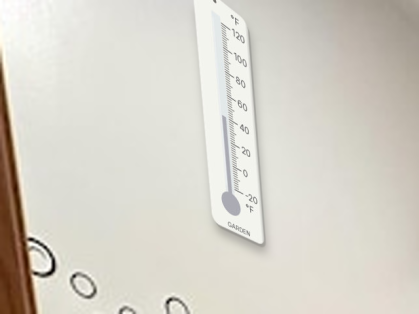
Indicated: 40,°F
